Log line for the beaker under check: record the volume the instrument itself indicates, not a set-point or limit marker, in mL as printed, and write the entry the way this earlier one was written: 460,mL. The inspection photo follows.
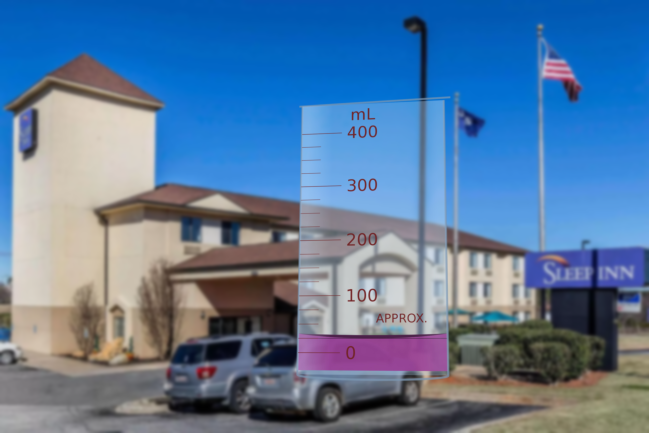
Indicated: 25,mL
